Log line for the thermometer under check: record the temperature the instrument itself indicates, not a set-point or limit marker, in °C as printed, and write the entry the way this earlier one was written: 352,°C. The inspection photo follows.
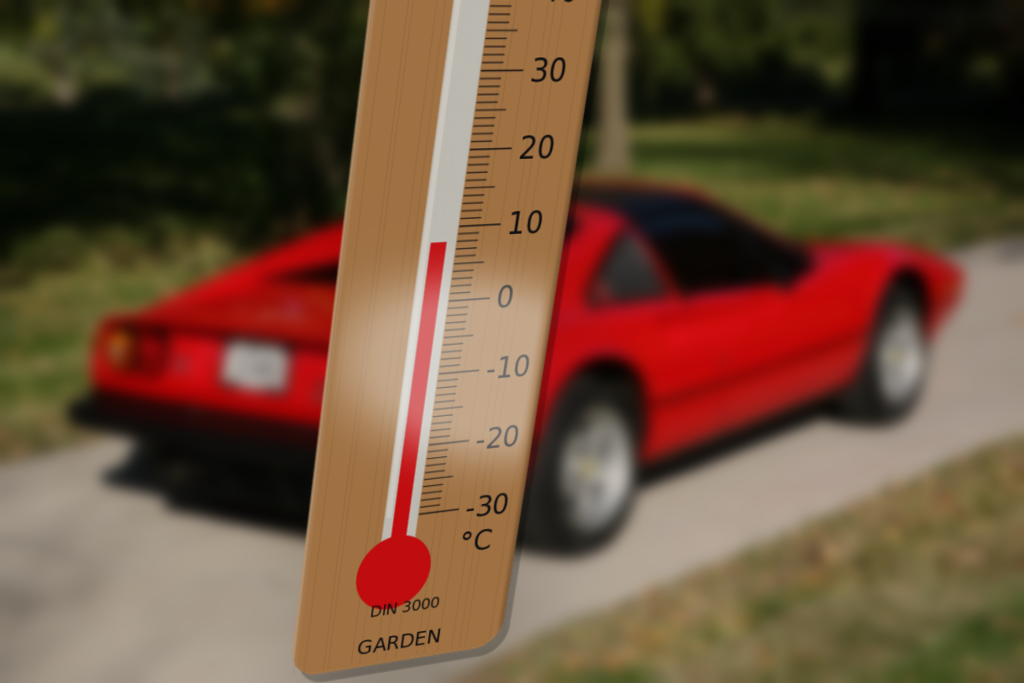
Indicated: 8,°C
